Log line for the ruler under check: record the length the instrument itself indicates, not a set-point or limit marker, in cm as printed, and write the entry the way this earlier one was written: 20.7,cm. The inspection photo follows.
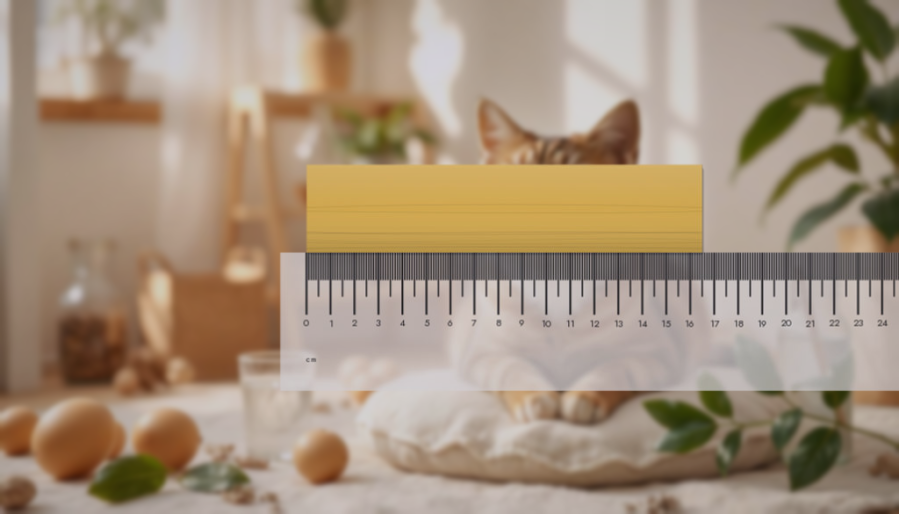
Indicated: 16.5,cm
